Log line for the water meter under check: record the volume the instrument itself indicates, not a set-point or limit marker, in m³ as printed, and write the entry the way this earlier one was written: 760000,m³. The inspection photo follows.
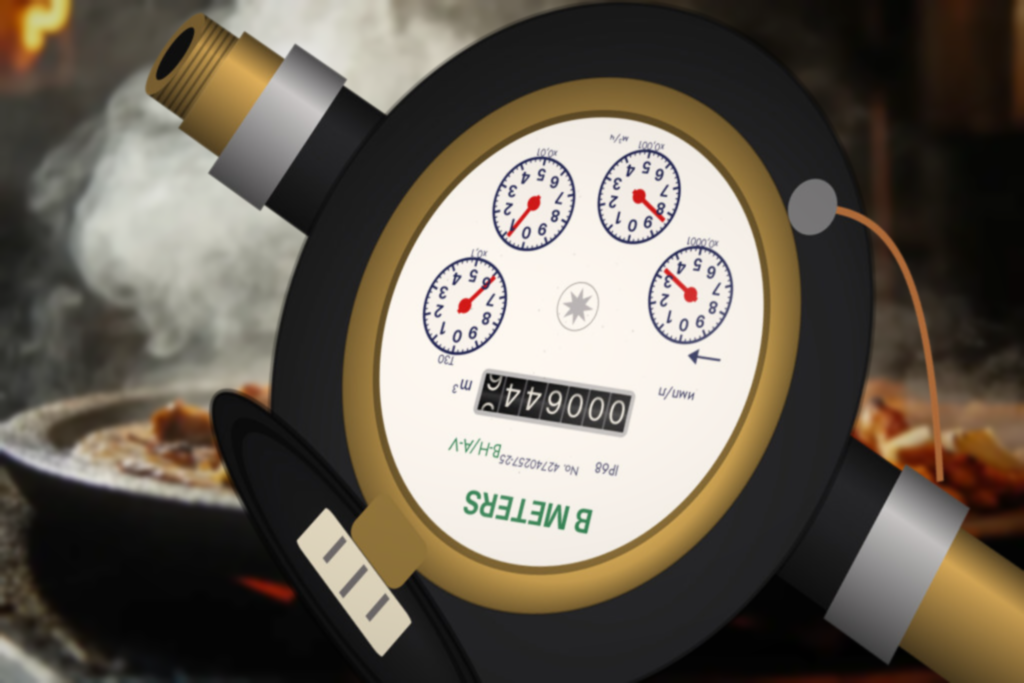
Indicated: 6445.6083,m³
